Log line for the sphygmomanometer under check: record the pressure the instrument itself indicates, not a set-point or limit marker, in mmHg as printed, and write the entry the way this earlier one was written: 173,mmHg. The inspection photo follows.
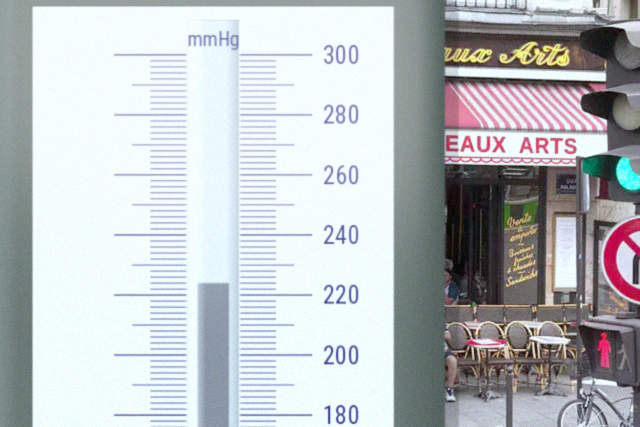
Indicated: 224,mmHg
